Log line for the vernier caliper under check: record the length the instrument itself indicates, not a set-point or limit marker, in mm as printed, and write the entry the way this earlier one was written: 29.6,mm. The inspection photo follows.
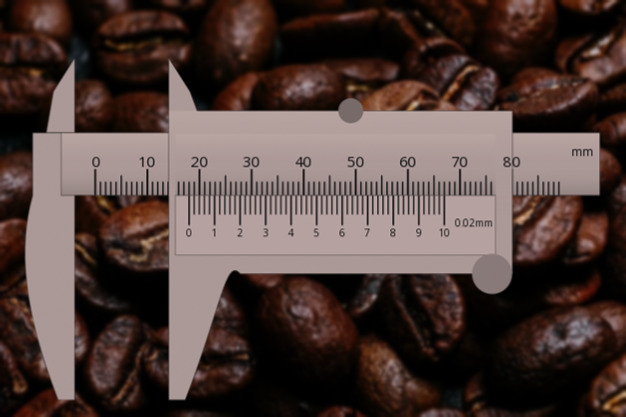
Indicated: 18.0,mm
